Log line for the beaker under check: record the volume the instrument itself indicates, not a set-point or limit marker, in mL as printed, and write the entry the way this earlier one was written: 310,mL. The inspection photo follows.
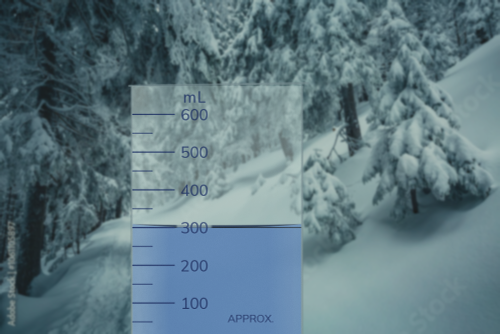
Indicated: 300,mL
